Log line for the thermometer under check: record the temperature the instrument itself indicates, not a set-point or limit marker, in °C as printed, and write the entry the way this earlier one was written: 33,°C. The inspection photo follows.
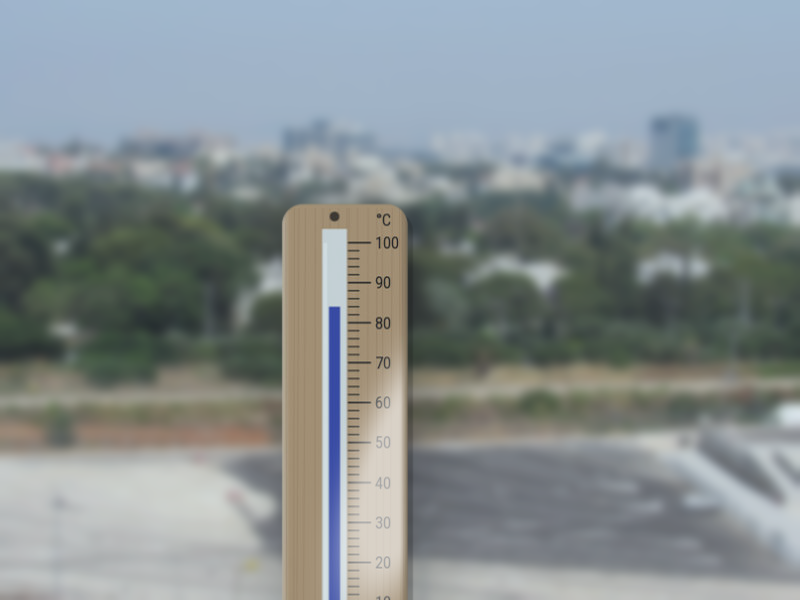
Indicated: 84,°C
